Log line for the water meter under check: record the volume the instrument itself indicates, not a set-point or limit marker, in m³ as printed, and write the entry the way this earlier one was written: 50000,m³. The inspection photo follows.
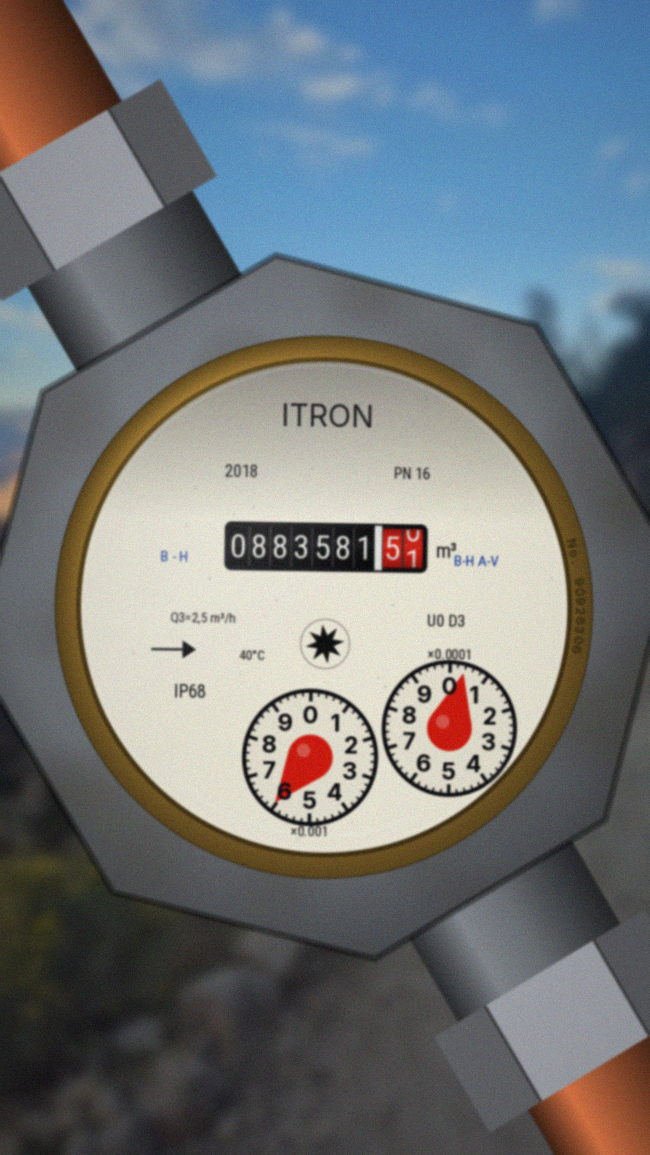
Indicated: 883581.5060,m³
